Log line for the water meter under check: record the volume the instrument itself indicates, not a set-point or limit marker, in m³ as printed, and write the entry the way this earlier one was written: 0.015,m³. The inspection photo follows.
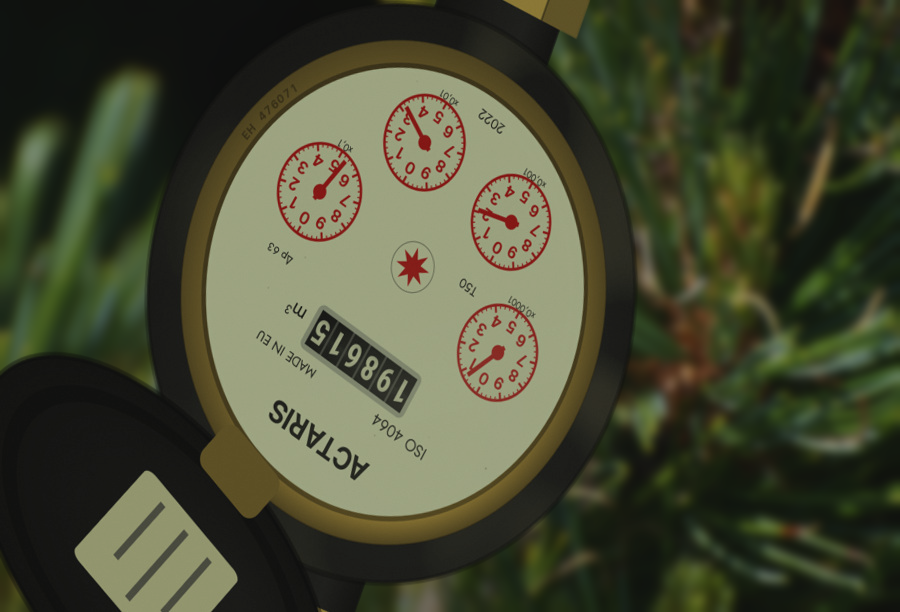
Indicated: 198615.5320,m³
